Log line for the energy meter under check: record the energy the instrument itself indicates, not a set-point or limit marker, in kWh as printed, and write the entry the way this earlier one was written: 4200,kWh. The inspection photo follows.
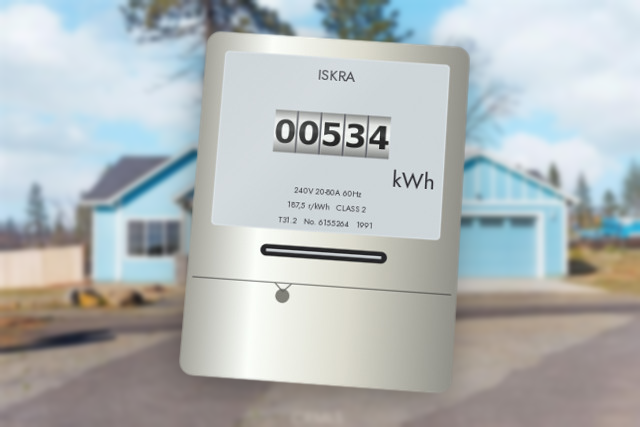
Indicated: 534,kWh
